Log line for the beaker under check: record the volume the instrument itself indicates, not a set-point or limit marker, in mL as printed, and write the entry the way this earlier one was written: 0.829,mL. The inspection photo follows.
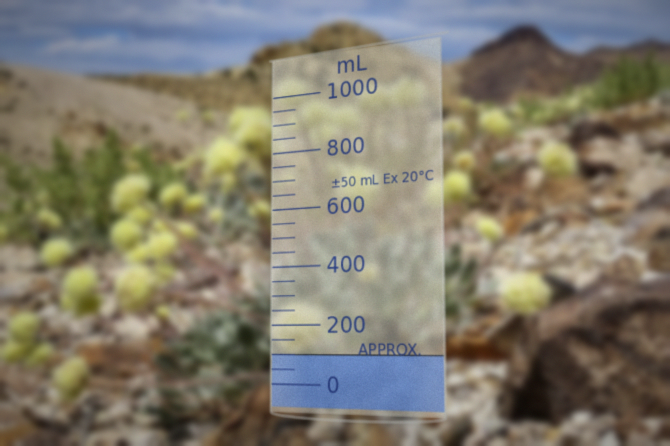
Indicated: 100,mL
